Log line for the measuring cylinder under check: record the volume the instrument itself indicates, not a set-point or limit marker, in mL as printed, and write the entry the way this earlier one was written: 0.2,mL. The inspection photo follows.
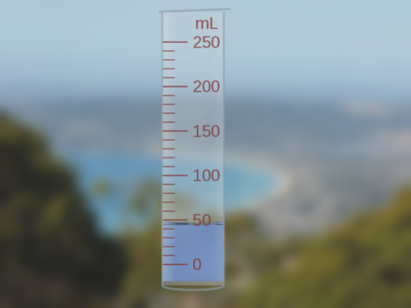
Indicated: 45,mL
